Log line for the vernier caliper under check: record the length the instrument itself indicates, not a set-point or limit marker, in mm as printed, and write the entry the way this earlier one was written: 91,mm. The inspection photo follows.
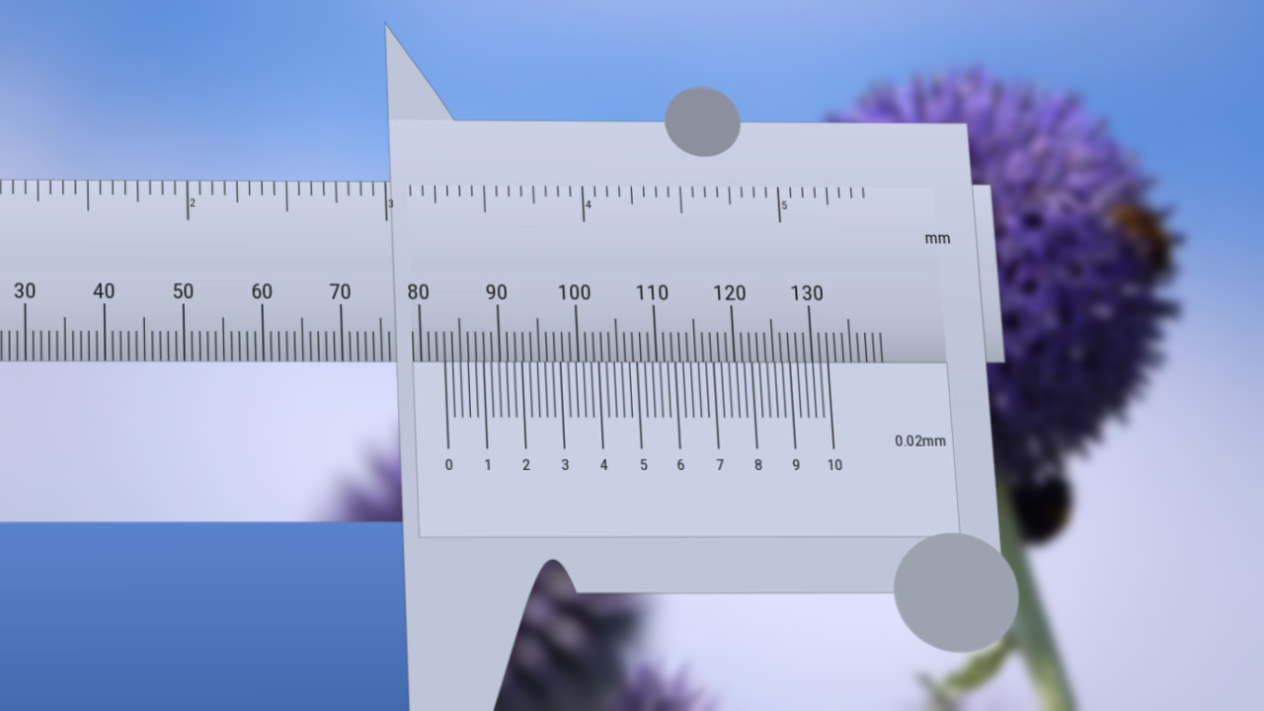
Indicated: 83.0,mm
